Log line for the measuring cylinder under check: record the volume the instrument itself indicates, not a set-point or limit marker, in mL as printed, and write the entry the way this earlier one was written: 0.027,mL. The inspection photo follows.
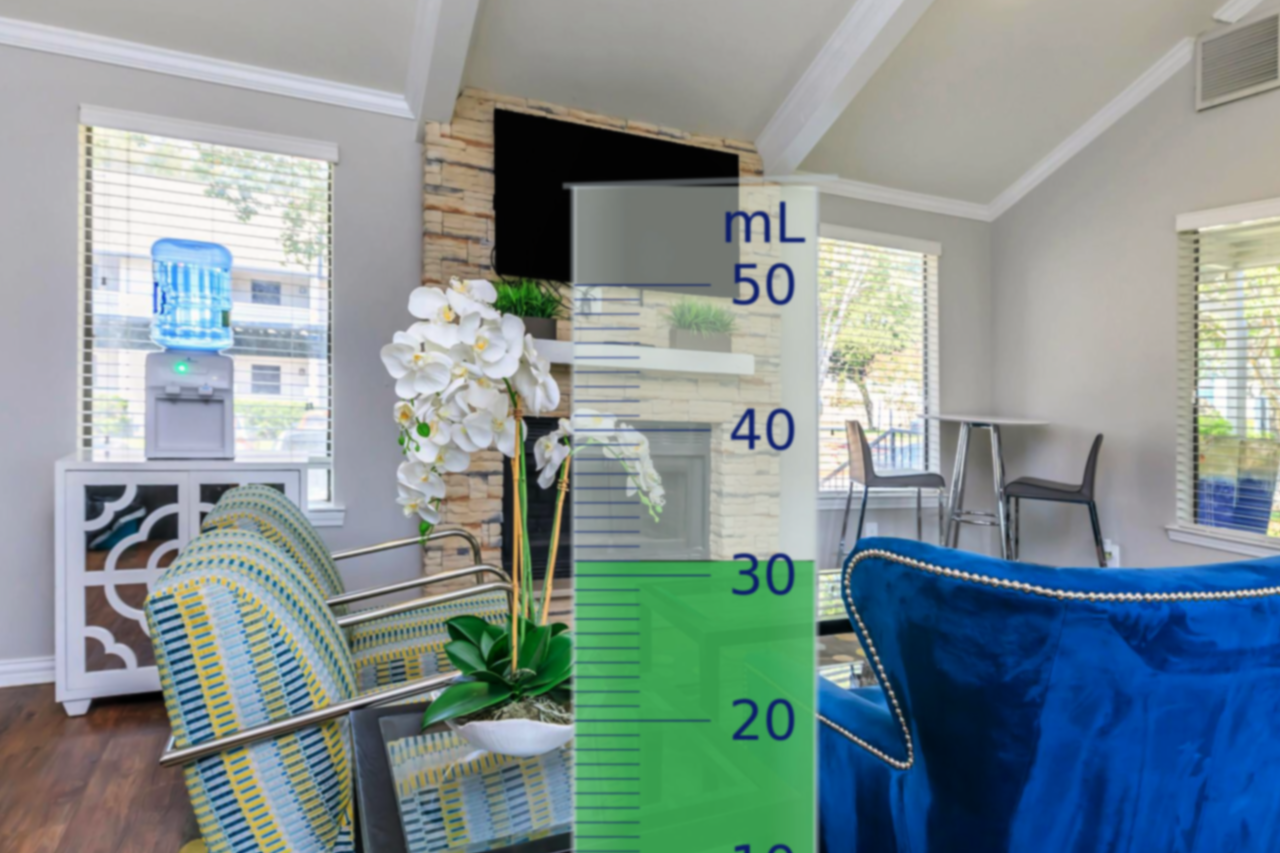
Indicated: 31,mL
